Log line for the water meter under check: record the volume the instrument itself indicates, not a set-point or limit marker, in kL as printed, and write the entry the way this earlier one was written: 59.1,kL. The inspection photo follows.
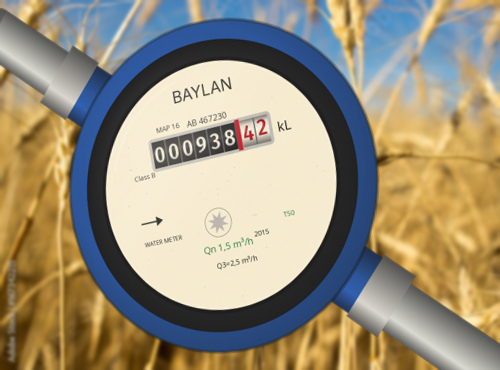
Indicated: 938.42,kL
